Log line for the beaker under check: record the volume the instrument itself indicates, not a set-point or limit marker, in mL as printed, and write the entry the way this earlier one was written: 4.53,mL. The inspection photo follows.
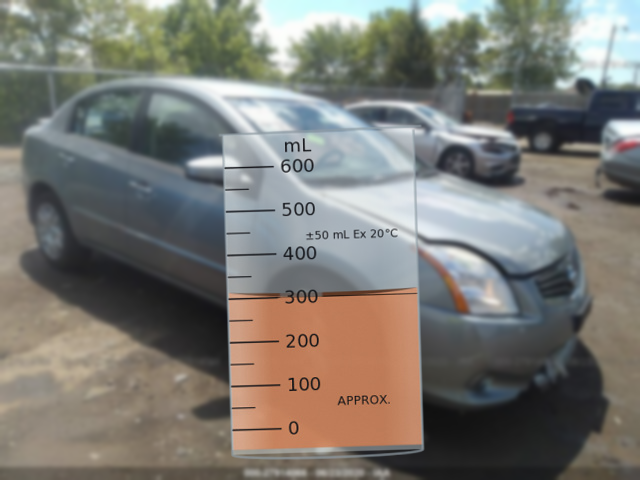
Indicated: 300,mL
